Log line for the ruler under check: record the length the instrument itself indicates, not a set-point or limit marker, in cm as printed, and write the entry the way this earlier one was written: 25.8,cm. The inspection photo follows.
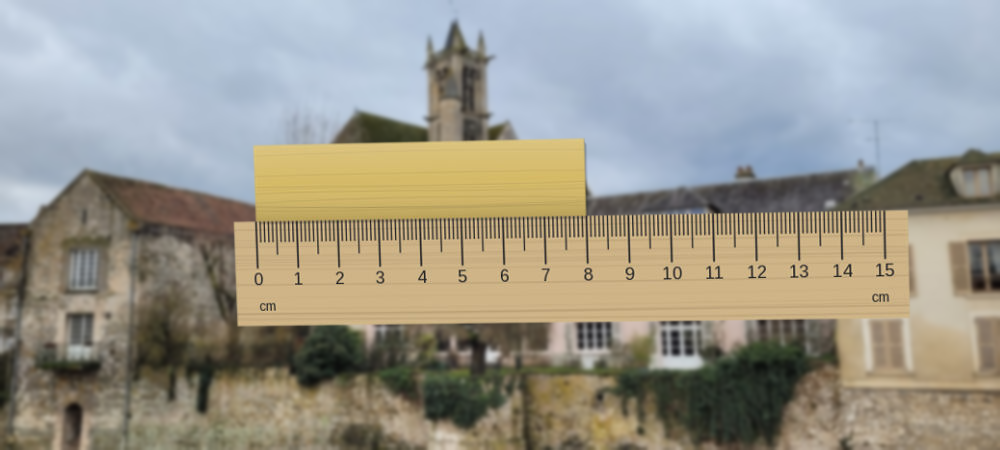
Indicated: 8,cm
